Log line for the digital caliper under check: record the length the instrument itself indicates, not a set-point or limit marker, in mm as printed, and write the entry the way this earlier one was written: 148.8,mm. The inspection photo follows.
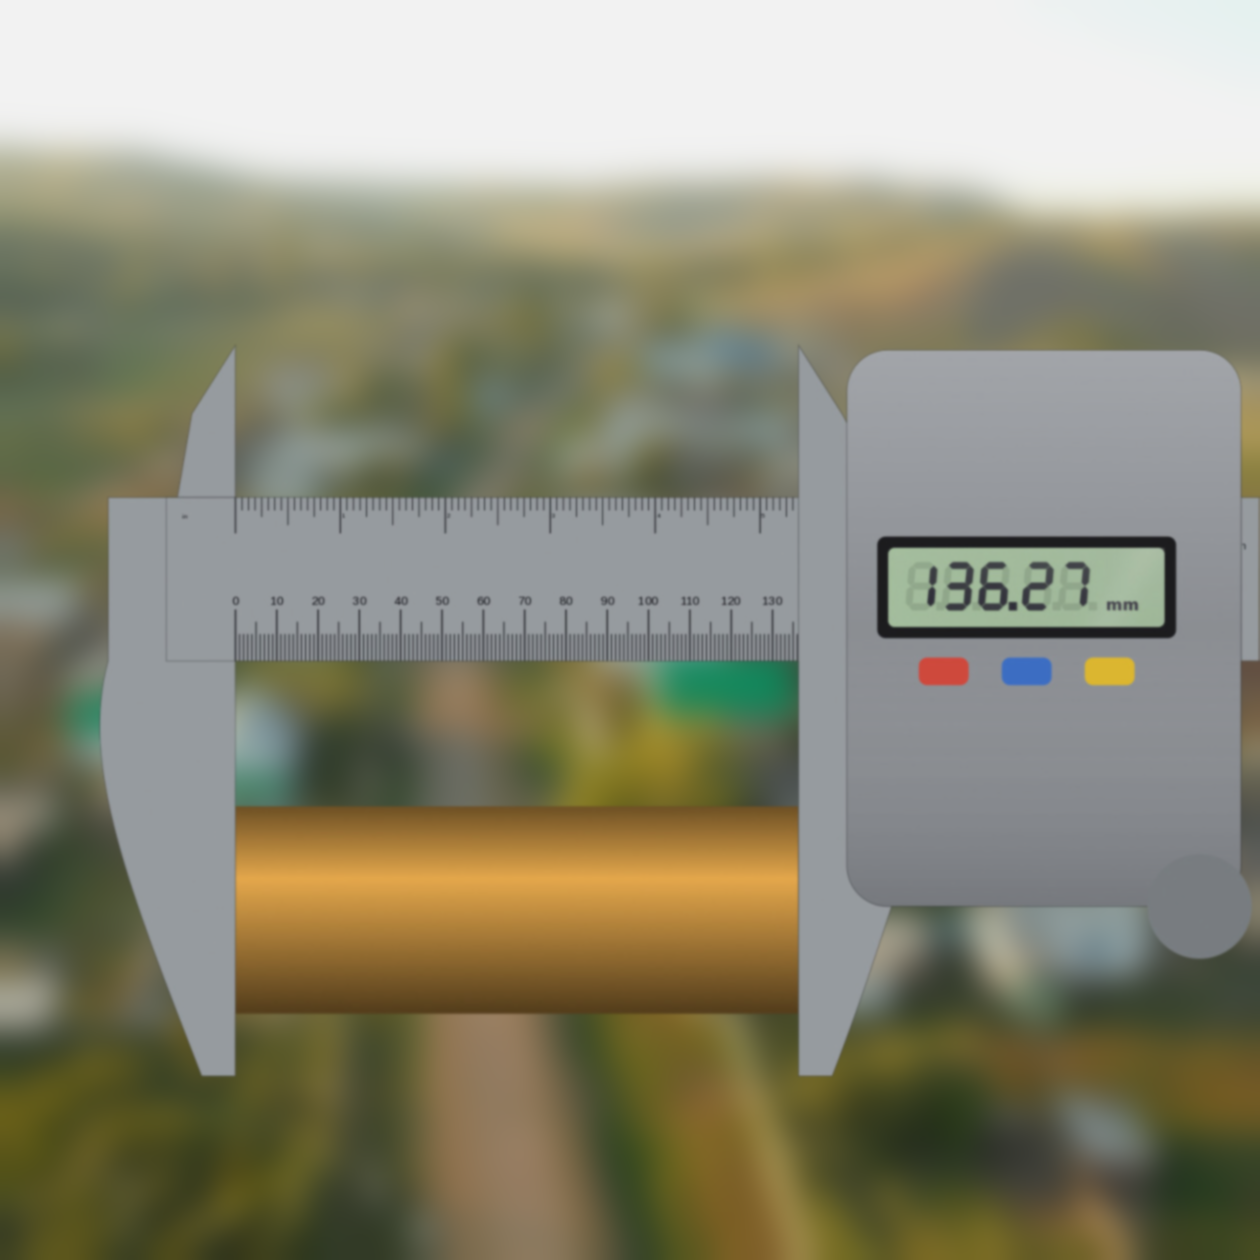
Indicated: 136.27,mm
